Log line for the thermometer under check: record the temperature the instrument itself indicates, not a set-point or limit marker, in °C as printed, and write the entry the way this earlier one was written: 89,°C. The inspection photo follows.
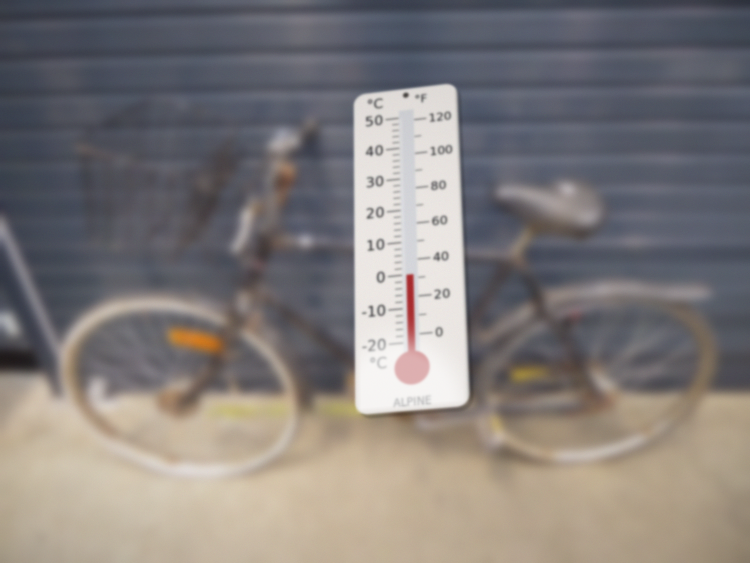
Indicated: 0,°C
